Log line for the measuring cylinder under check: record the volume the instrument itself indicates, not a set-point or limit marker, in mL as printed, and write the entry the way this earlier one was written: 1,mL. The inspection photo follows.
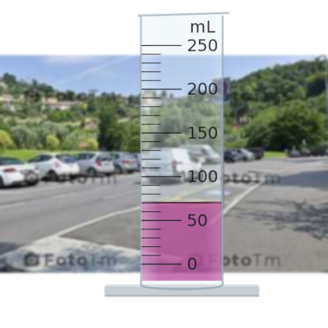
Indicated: 70,mL
